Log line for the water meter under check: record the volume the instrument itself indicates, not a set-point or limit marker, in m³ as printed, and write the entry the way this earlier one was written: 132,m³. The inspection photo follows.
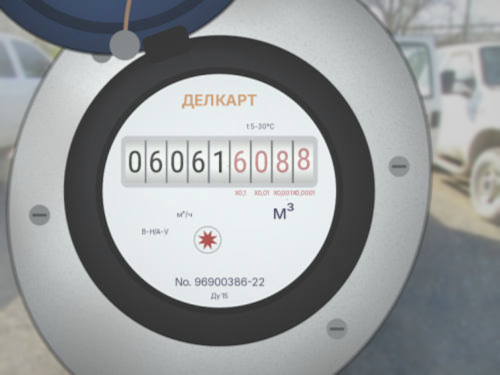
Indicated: 6061.6088,m³
